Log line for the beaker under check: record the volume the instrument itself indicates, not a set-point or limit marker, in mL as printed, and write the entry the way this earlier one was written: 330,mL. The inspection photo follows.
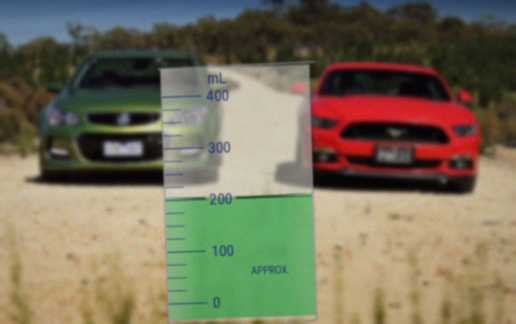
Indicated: 200,mL
